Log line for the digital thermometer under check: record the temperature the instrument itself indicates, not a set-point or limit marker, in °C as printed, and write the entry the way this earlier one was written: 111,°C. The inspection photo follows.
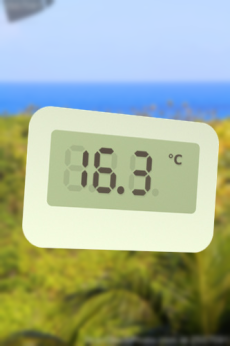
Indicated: 16.3,°C
